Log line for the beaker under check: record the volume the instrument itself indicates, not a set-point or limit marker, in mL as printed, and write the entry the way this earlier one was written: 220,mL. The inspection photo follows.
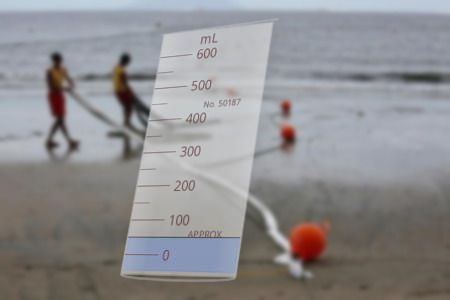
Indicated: 50,mL
